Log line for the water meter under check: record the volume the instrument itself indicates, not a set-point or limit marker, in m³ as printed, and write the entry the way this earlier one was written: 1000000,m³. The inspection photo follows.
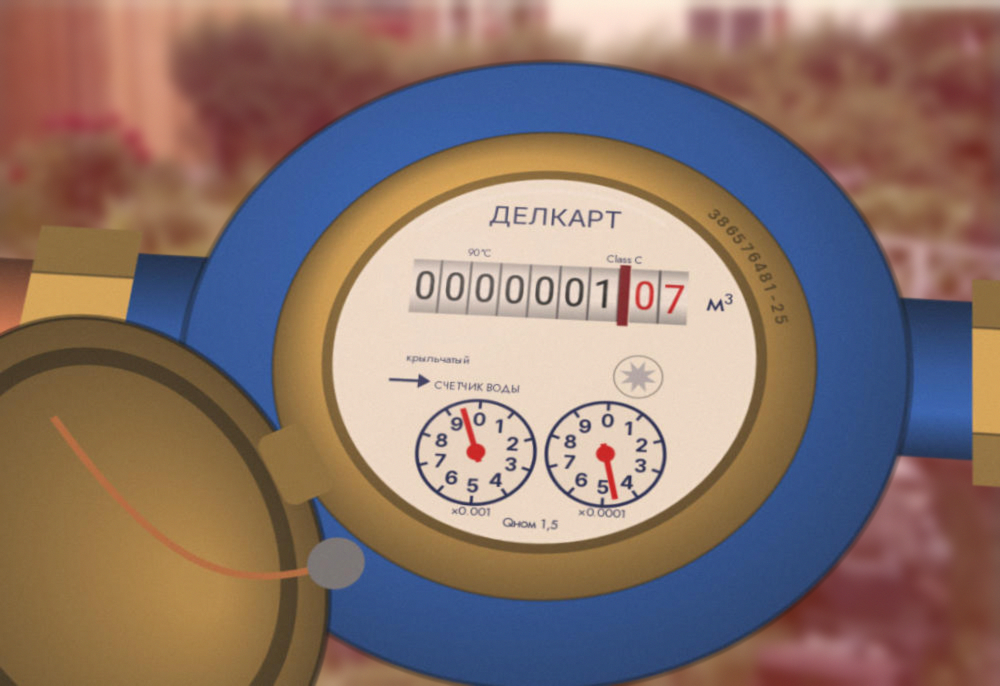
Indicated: 1.0694,m³
